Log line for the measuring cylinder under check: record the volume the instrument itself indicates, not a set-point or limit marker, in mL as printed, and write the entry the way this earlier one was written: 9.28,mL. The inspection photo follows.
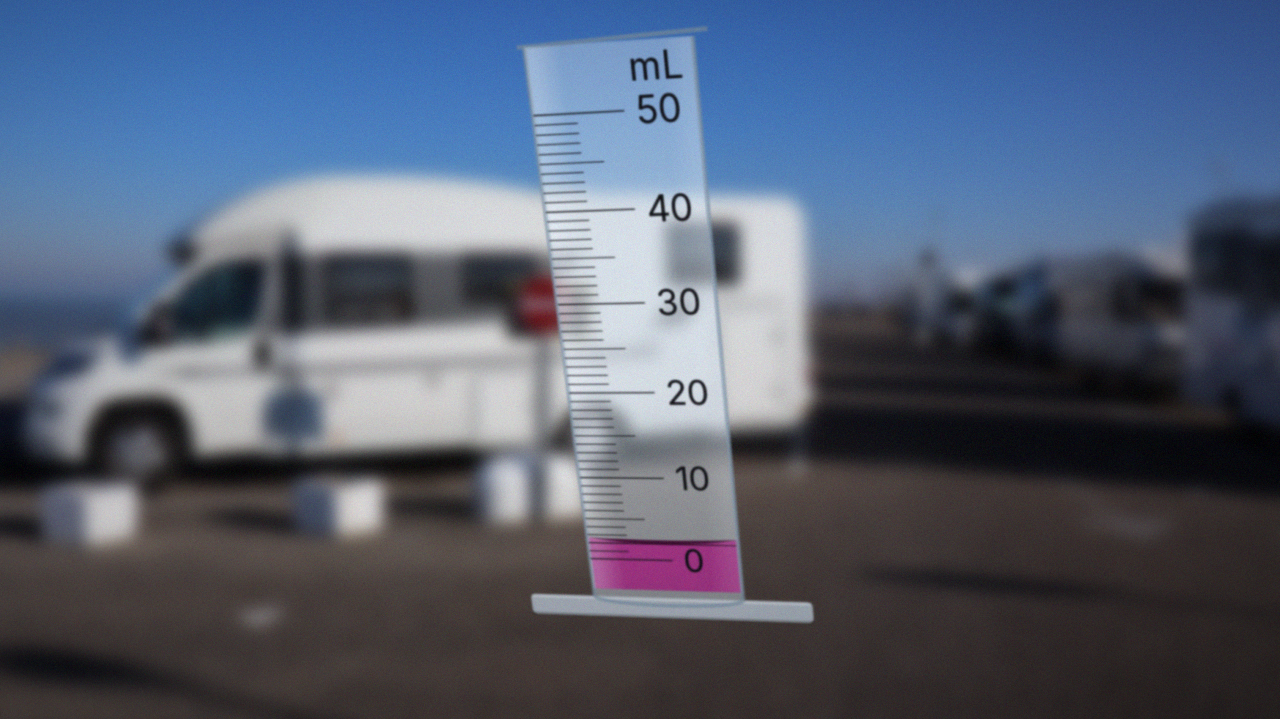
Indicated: 2,mL
